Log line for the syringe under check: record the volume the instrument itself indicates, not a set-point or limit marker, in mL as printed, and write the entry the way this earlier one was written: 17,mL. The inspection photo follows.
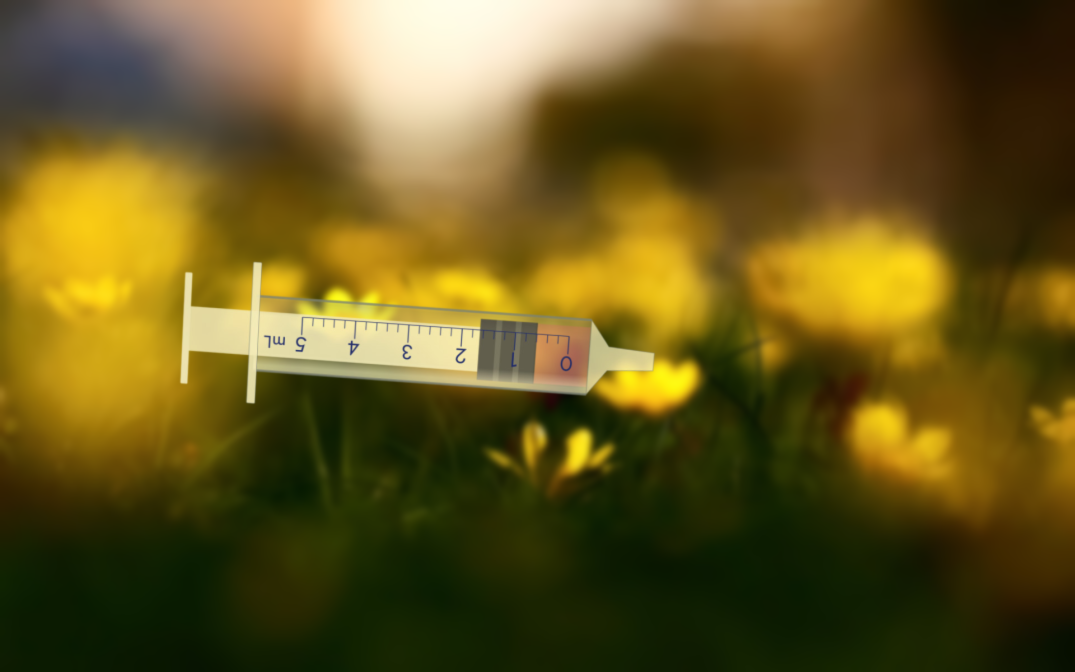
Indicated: 0.6,mL
